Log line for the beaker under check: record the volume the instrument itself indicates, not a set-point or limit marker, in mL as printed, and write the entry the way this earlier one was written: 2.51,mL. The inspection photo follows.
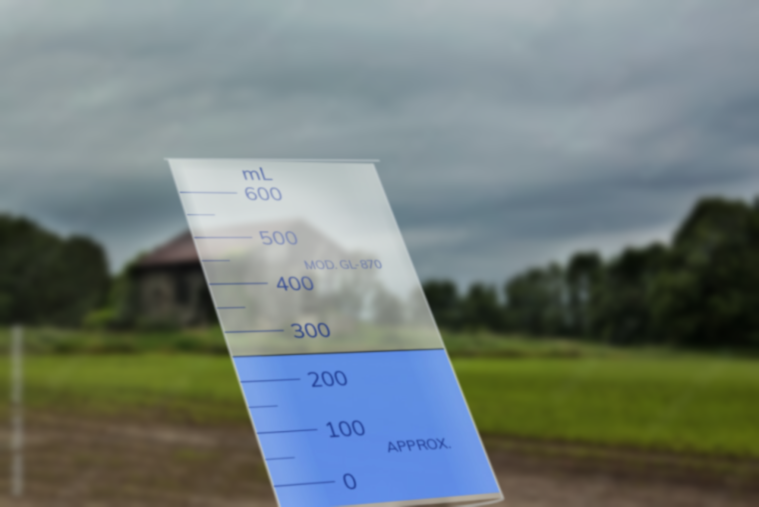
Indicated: 250,mL
